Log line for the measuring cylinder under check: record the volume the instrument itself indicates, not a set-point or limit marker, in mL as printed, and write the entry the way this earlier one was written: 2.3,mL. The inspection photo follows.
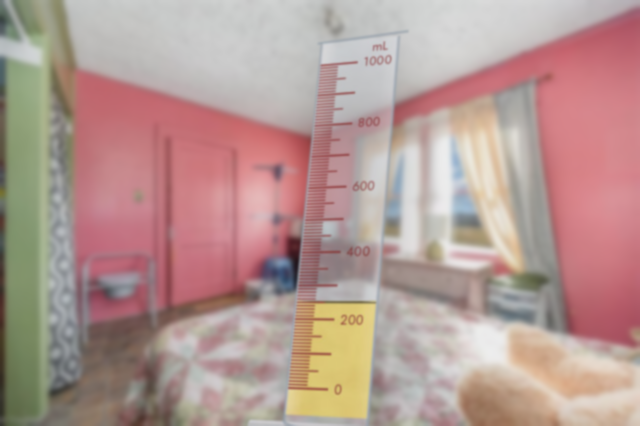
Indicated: 250,mL
